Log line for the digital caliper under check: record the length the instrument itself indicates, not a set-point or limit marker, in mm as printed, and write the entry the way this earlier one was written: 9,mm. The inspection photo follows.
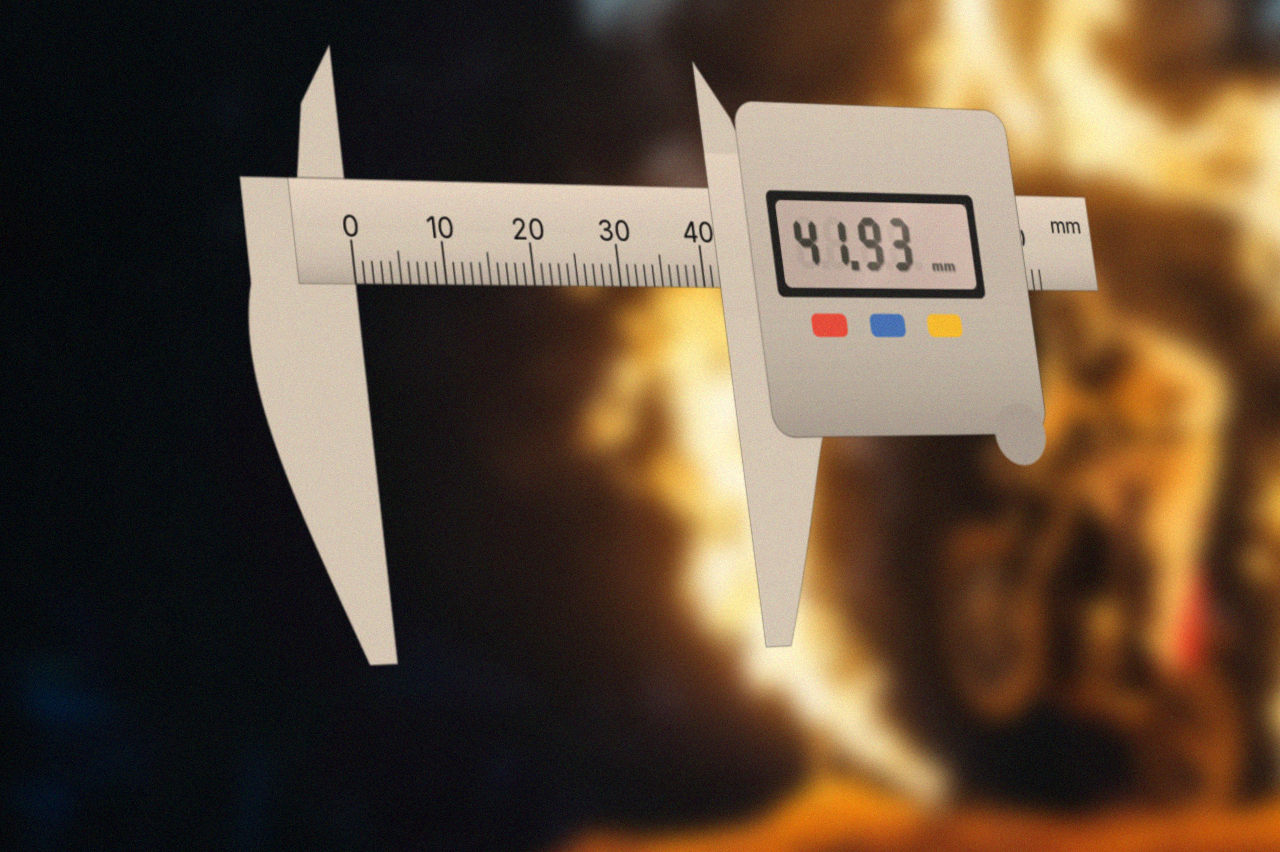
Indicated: 41.93,mm
